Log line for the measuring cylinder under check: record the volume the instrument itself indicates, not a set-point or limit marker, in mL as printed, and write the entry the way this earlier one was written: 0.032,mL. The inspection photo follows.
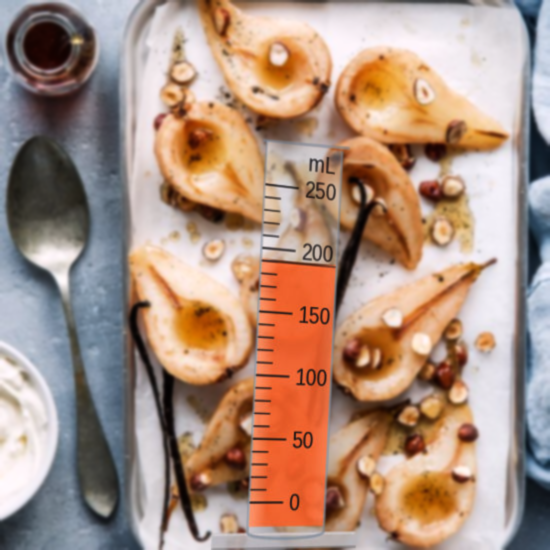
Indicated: 190,mL
